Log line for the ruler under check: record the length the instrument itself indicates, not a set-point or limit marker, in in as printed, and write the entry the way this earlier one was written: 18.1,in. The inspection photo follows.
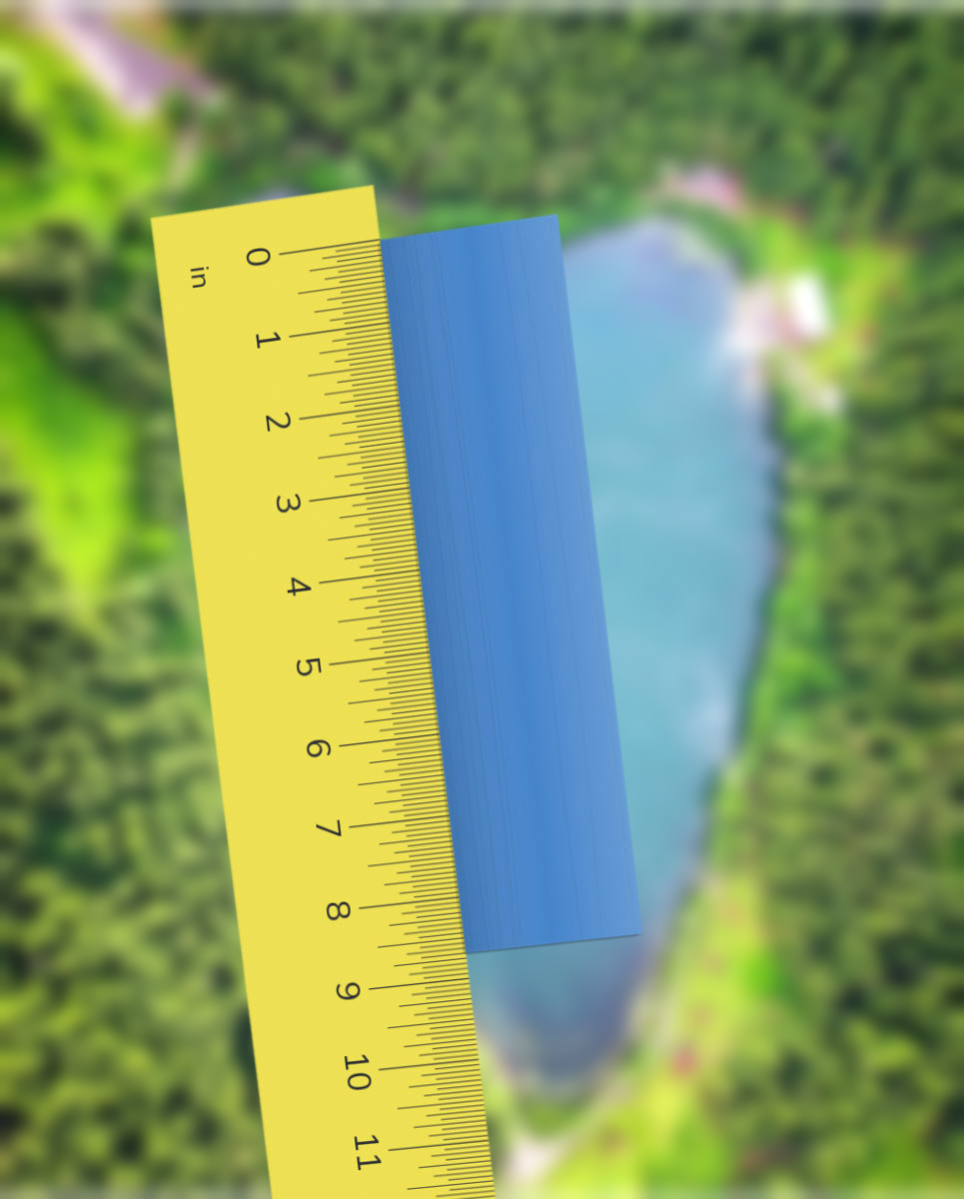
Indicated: 8.6875,in
